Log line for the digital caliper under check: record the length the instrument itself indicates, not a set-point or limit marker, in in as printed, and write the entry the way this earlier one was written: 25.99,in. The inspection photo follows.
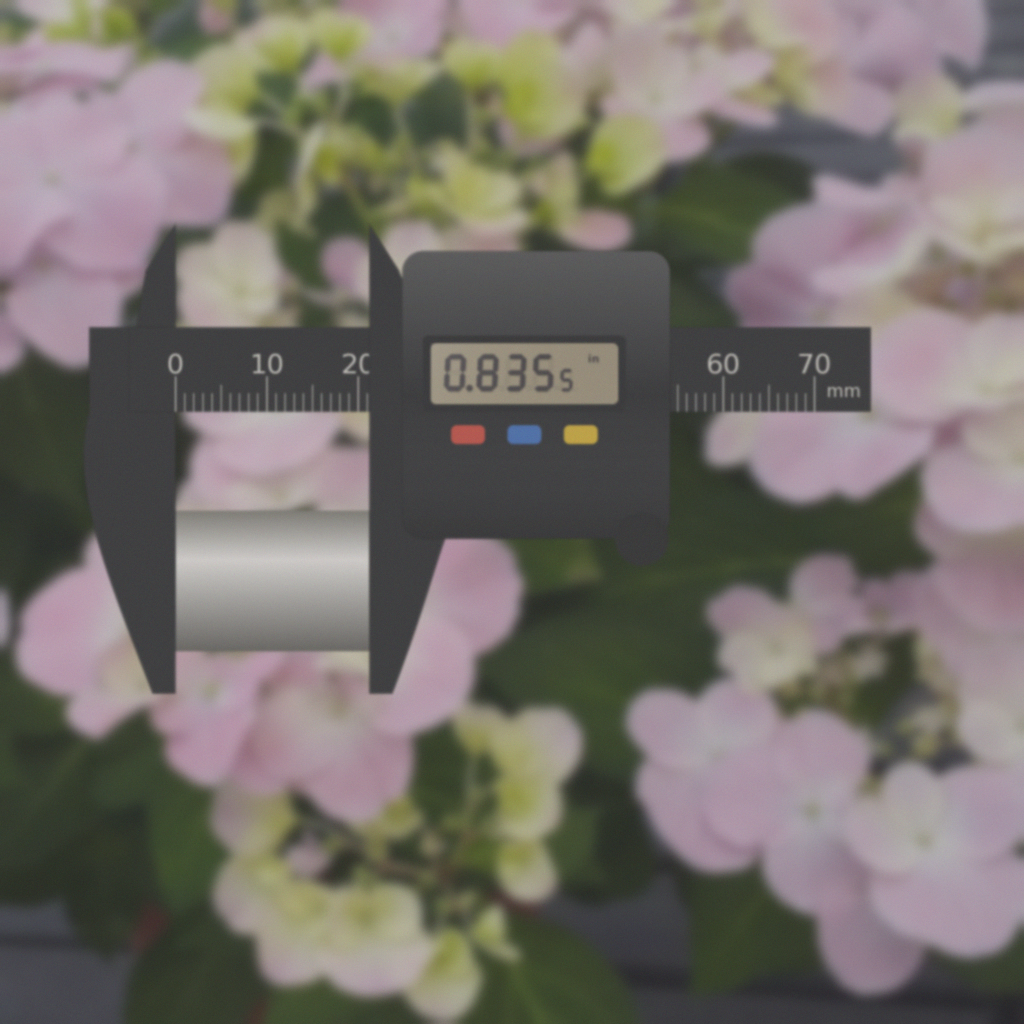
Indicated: 0.8355,in
